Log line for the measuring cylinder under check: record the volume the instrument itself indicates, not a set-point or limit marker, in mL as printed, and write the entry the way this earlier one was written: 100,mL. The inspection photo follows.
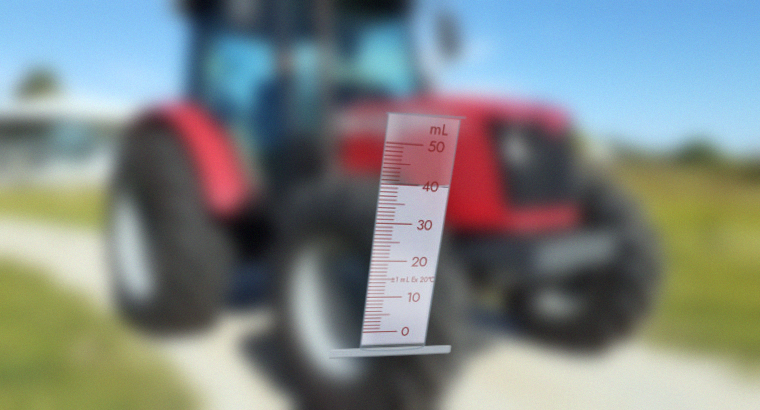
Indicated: 40,mL
